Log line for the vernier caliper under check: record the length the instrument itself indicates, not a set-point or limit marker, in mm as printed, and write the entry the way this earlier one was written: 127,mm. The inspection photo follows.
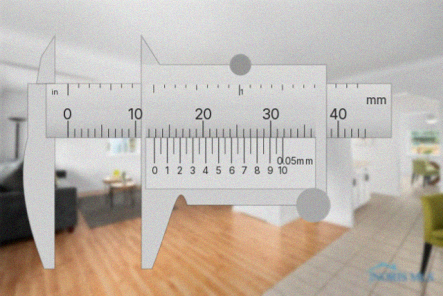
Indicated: 12.8,mm
